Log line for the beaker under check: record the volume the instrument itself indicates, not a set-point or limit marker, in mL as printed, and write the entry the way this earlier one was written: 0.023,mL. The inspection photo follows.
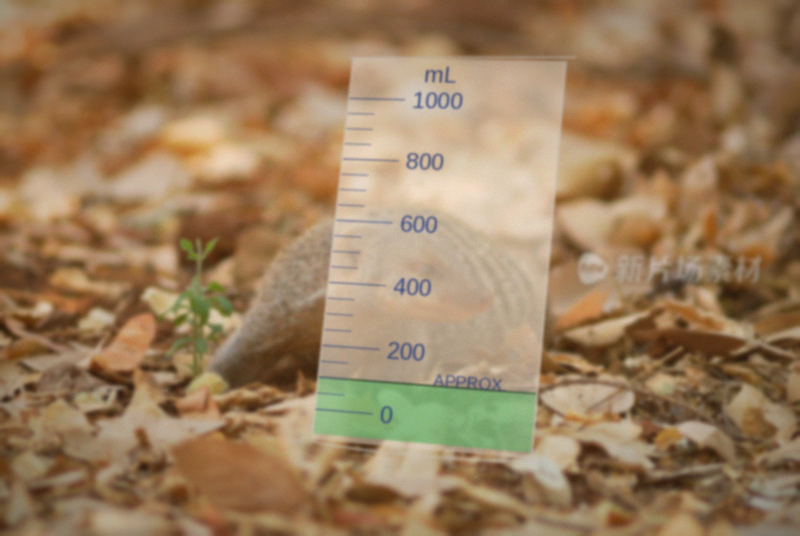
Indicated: 100,mL
